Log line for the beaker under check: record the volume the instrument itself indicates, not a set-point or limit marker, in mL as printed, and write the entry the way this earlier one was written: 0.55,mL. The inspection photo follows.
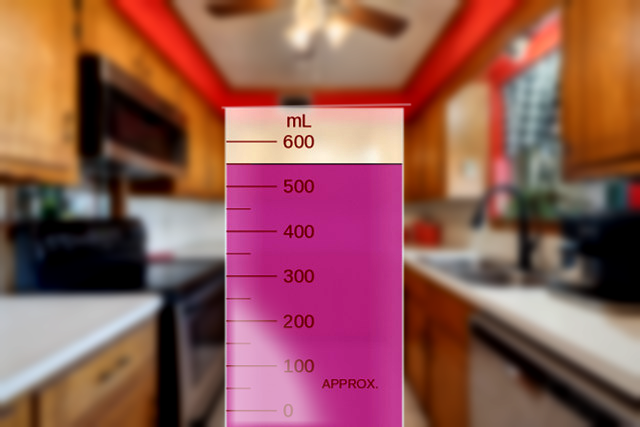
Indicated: 550,mL
